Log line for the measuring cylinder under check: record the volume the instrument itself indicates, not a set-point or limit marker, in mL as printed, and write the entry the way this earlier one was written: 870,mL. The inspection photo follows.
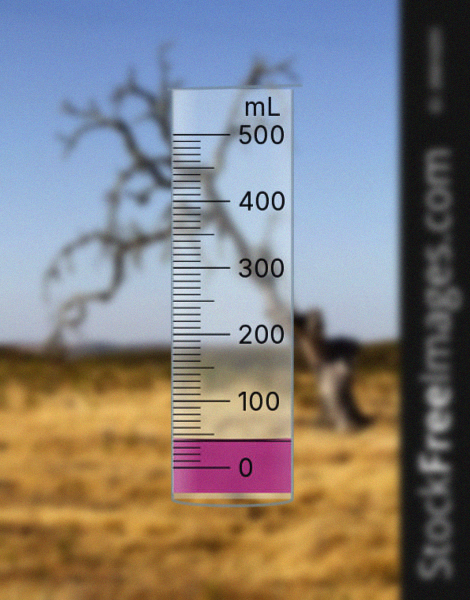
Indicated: 40,mL
